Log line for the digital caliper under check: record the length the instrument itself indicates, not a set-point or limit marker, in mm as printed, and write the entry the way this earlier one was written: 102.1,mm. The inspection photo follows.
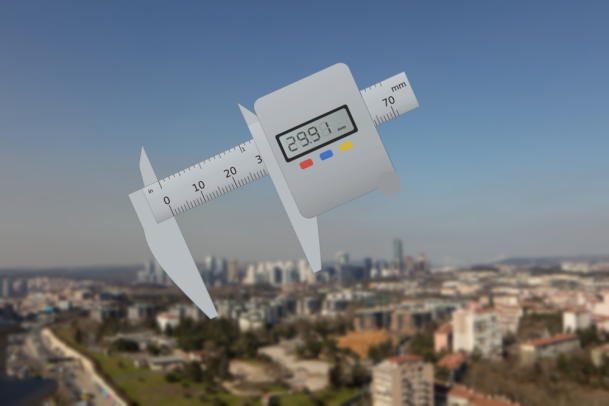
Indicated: 29.91,mm
